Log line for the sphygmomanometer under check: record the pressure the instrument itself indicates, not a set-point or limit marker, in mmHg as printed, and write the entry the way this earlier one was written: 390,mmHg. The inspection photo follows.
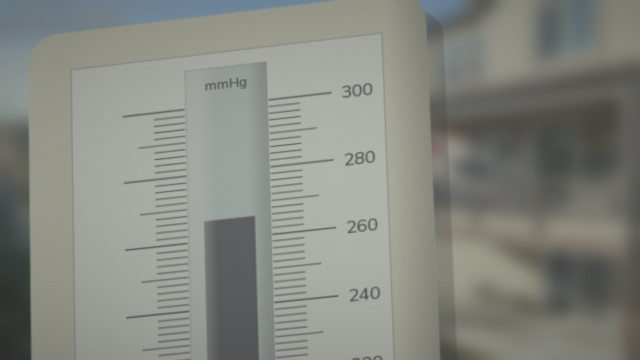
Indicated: 266,mmHg
